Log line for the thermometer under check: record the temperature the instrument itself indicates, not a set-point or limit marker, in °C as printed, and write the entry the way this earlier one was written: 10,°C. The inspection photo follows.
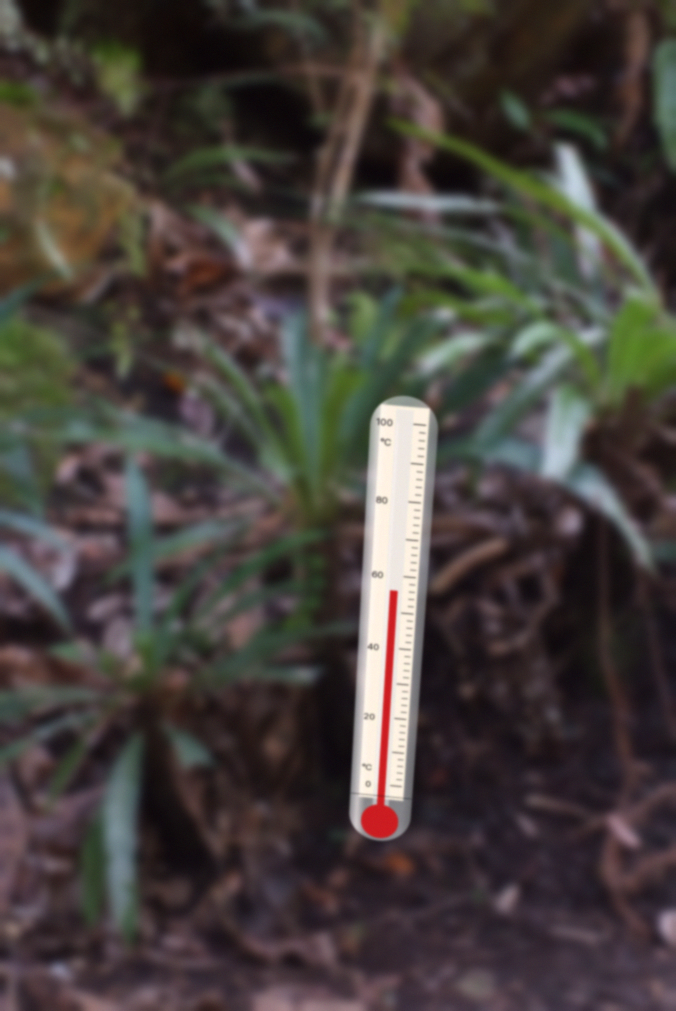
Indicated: 56,°C
